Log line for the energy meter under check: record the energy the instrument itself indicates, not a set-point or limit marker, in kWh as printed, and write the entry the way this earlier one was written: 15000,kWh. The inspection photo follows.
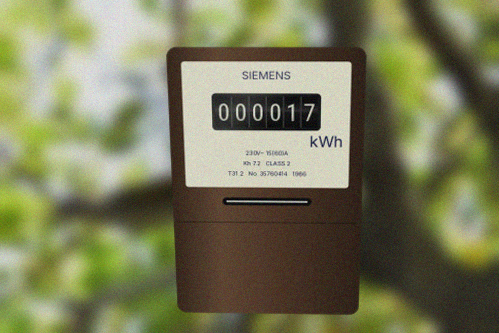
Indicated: 17,kWh
